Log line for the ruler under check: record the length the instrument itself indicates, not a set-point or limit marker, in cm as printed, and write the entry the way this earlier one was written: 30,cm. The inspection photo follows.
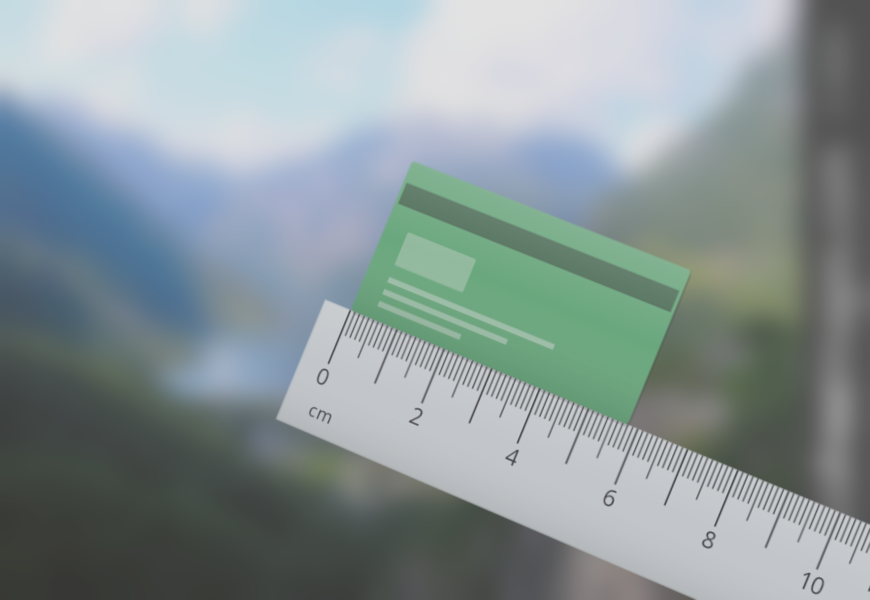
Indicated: 5.8,cm
